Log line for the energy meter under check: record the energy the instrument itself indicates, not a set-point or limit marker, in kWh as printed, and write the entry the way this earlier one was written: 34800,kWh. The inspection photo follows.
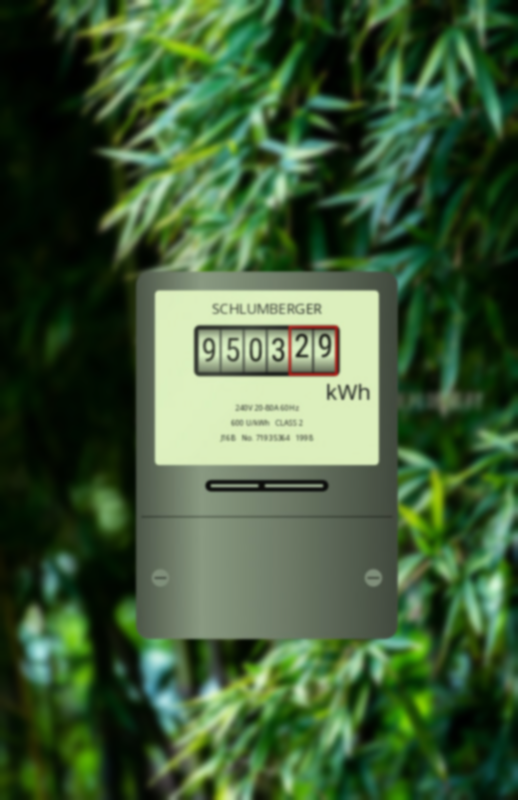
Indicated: 9503.29,kWh
